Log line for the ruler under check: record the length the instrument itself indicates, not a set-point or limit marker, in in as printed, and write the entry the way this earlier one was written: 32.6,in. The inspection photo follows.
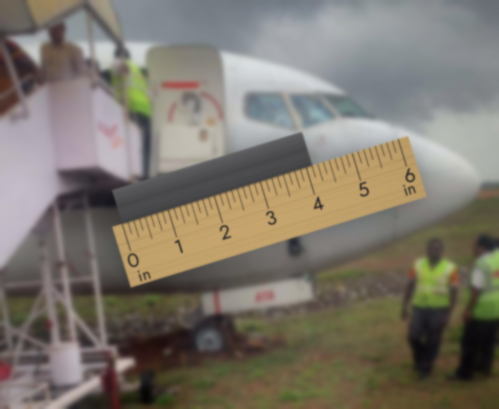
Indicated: 4.125,in
